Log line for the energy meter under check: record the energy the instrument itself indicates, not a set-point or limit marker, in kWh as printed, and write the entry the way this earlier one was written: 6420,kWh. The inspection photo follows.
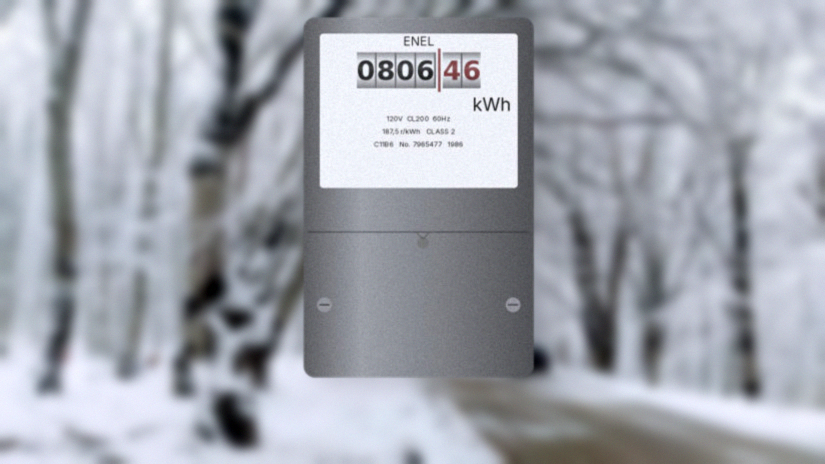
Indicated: 806.46,kWh
